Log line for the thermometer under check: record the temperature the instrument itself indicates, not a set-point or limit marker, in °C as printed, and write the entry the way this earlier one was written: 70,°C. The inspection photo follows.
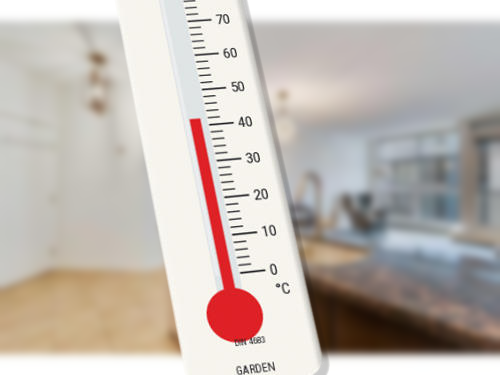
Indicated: 42,°C
